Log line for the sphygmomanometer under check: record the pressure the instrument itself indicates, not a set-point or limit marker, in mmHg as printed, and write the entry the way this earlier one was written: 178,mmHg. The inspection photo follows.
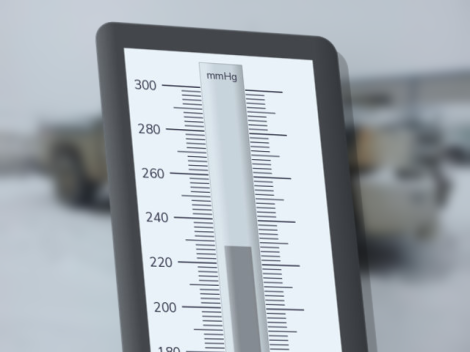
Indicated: 228,mmHg
